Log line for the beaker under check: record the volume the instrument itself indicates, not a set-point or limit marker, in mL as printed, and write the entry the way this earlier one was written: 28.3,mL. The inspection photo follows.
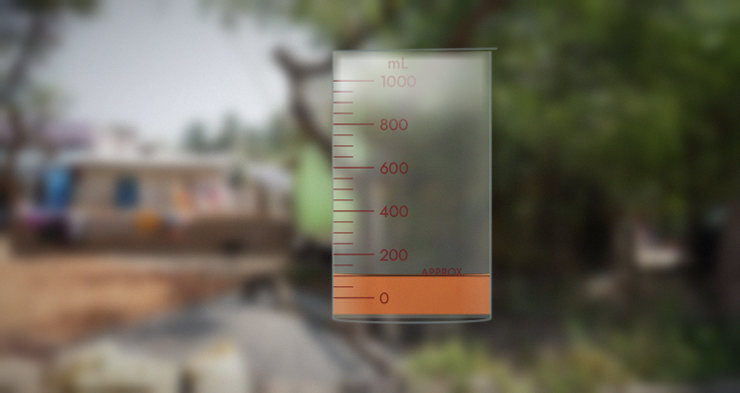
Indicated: 100,mL
